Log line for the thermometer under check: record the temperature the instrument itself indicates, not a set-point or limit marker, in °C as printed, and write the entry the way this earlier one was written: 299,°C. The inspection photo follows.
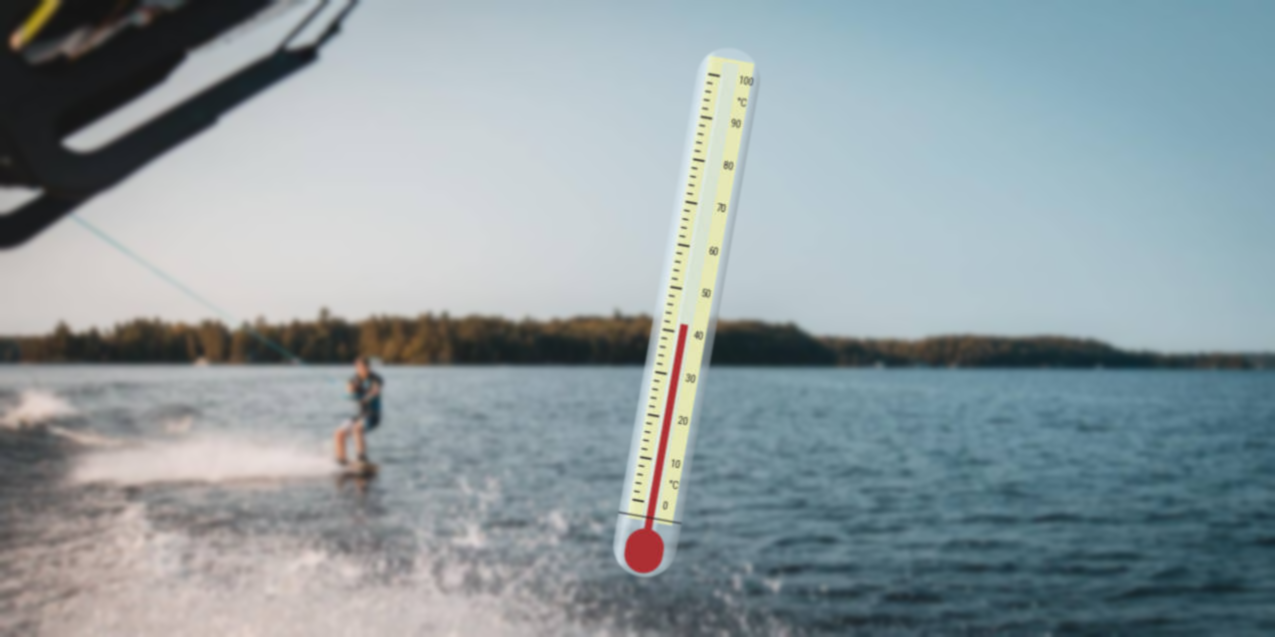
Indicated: 42,°C
